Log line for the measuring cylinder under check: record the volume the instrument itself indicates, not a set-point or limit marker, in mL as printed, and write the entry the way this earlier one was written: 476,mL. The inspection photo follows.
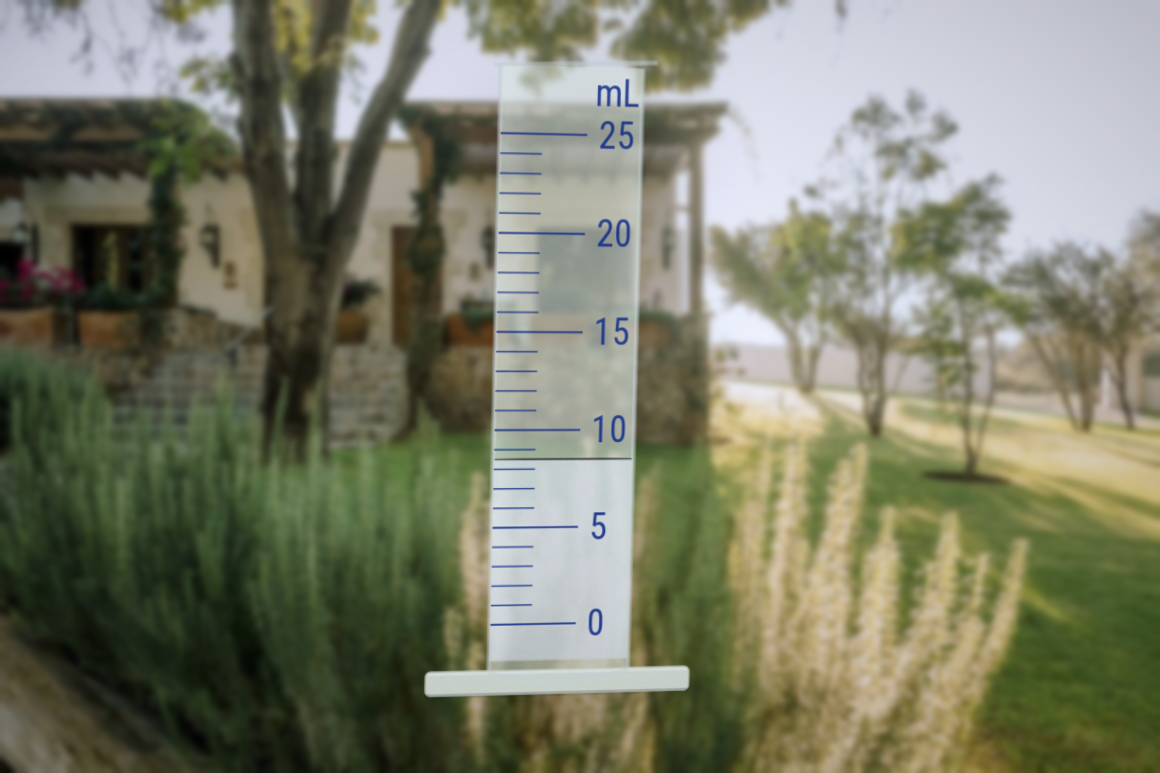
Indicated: 8.5,mL
